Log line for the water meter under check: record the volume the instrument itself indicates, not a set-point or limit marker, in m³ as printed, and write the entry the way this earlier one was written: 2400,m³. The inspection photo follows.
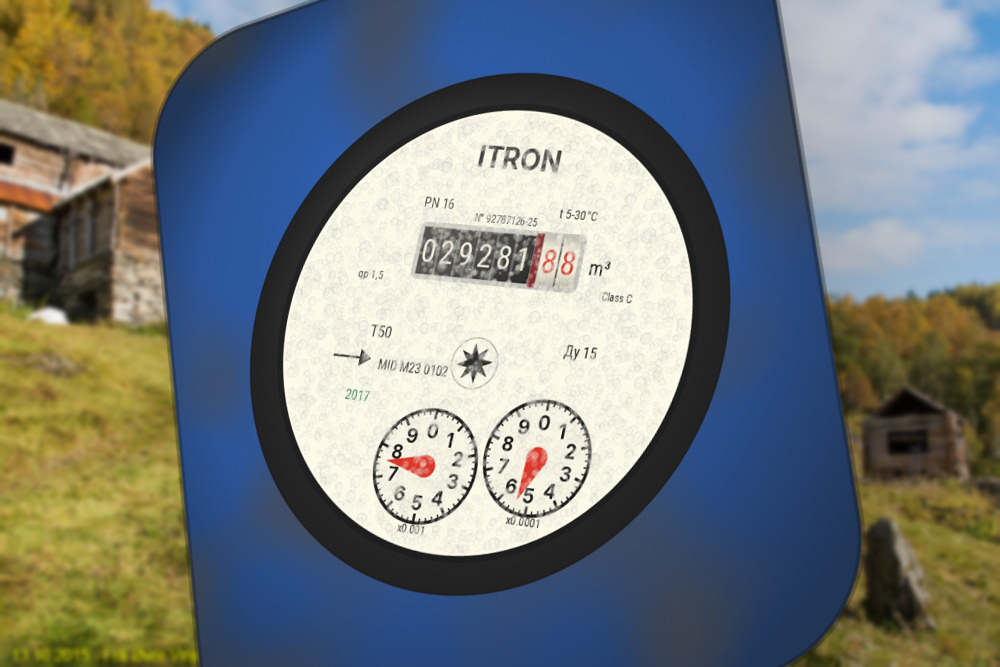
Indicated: 29281.8875,m³
